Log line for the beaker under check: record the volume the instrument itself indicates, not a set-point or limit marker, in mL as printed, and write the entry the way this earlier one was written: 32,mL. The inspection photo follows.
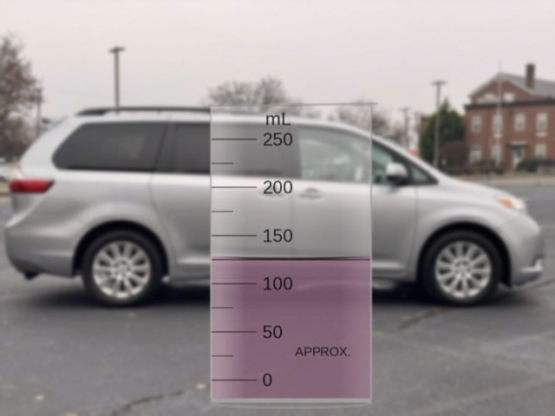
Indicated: 125,mL
